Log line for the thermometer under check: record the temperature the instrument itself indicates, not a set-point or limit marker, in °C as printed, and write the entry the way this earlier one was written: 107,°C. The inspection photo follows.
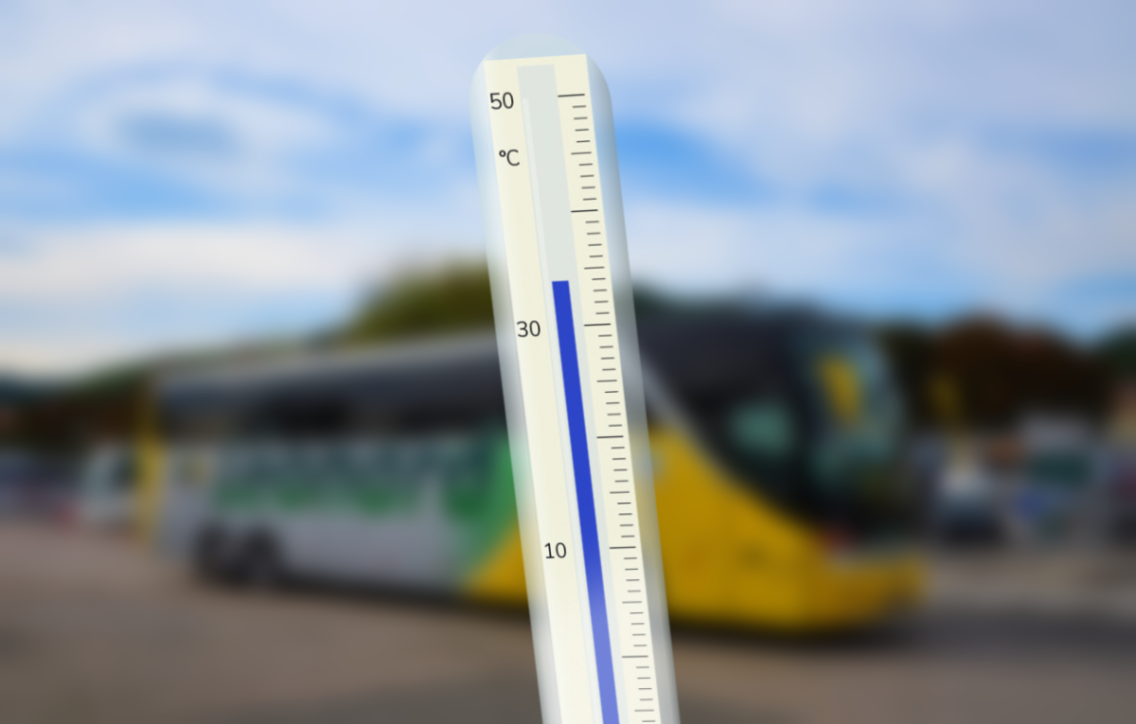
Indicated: 34,°C
